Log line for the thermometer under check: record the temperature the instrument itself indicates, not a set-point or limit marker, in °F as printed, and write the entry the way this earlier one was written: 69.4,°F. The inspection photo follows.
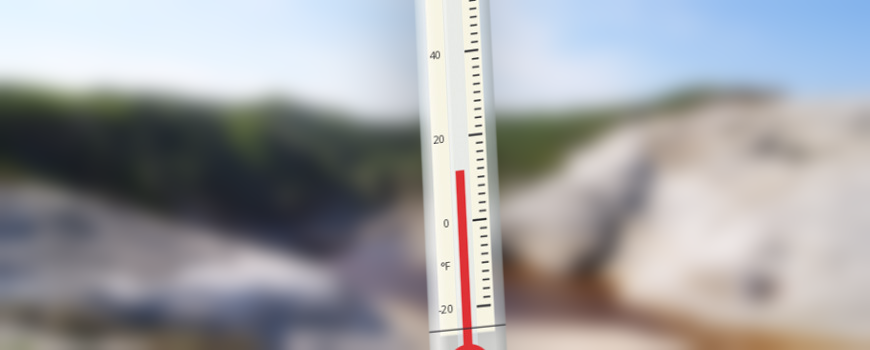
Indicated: 12,°F
